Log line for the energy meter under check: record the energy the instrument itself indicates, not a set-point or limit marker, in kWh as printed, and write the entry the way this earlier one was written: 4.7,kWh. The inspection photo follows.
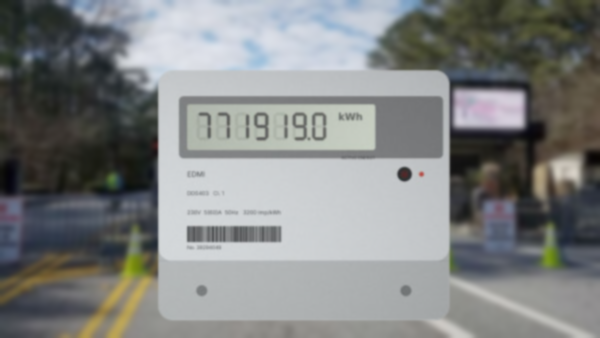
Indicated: 771919.0,kWh
